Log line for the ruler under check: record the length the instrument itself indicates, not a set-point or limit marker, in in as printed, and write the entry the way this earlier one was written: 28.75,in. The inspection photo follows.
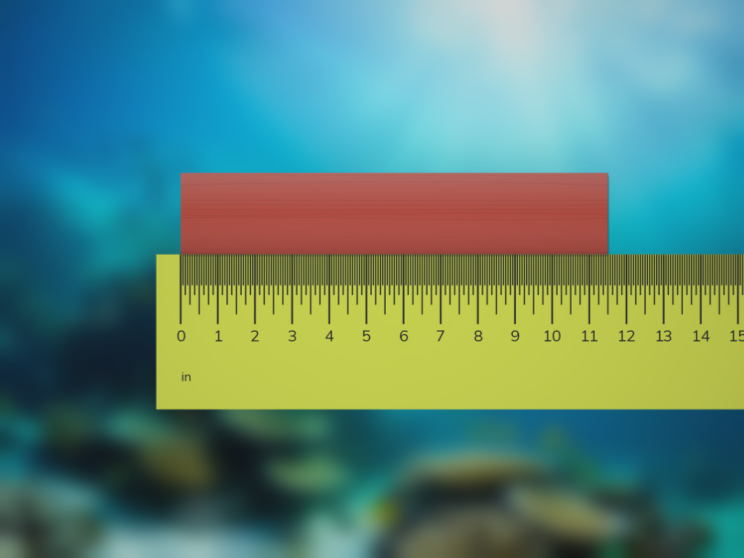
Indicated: 11.5,in
